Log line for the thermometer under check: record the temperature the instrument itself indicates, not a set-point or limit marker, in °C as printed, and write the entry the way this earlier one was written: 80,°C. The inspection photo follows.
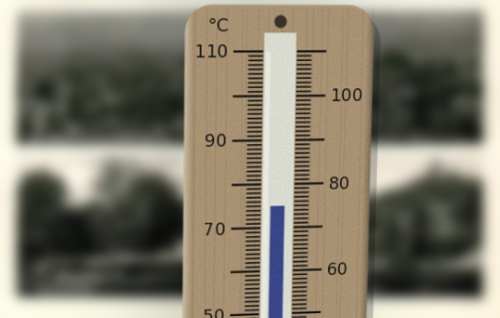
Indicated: 75,°C
